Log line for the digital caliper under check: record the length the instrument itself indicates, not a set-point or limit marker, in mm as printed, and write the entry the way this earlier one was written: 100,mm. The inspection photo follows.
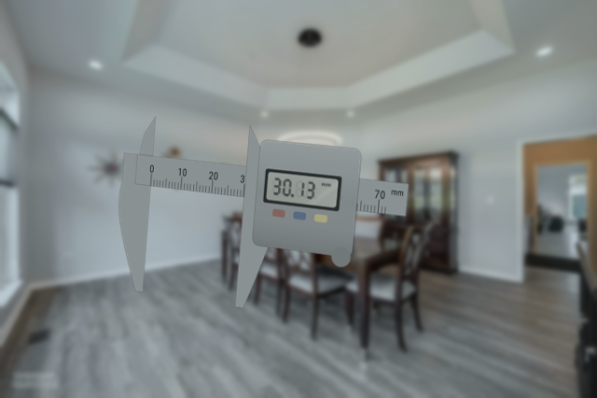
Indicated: 30.13,mm
